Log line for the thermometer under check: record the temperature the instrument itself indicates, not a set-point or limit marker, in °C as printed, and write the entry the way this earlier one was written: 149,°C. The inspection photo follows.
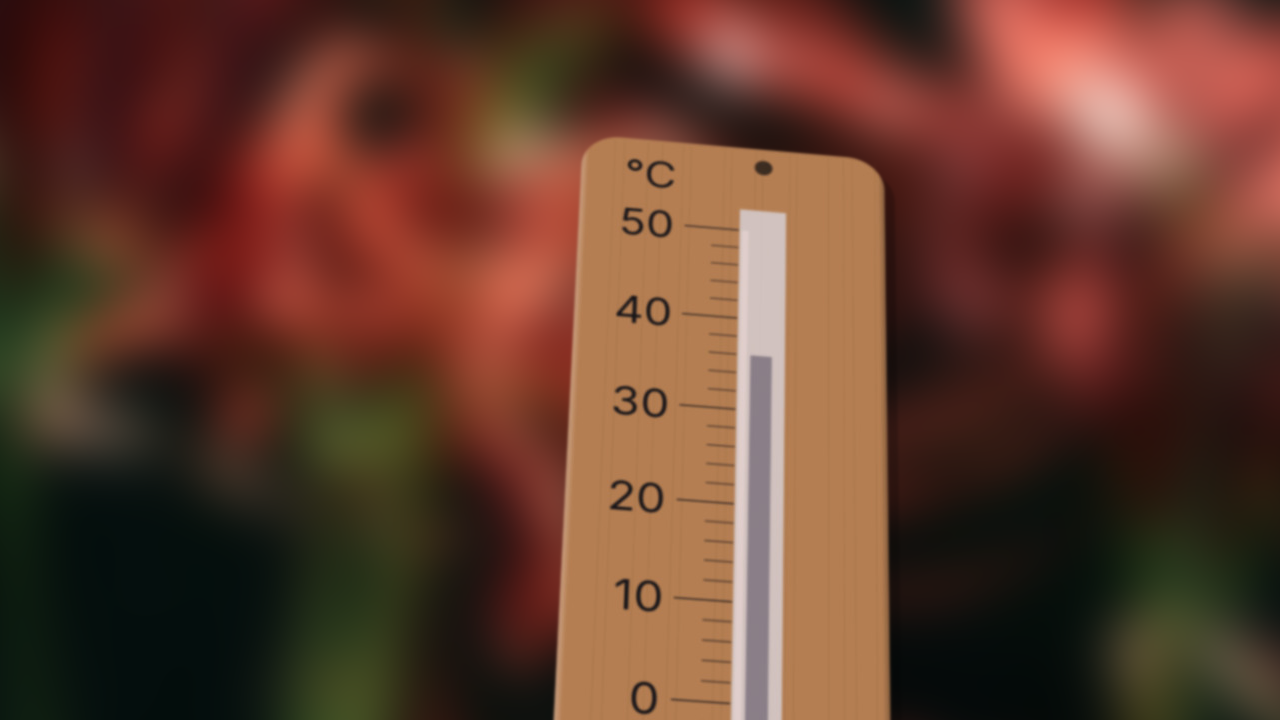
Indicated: 36,°C
